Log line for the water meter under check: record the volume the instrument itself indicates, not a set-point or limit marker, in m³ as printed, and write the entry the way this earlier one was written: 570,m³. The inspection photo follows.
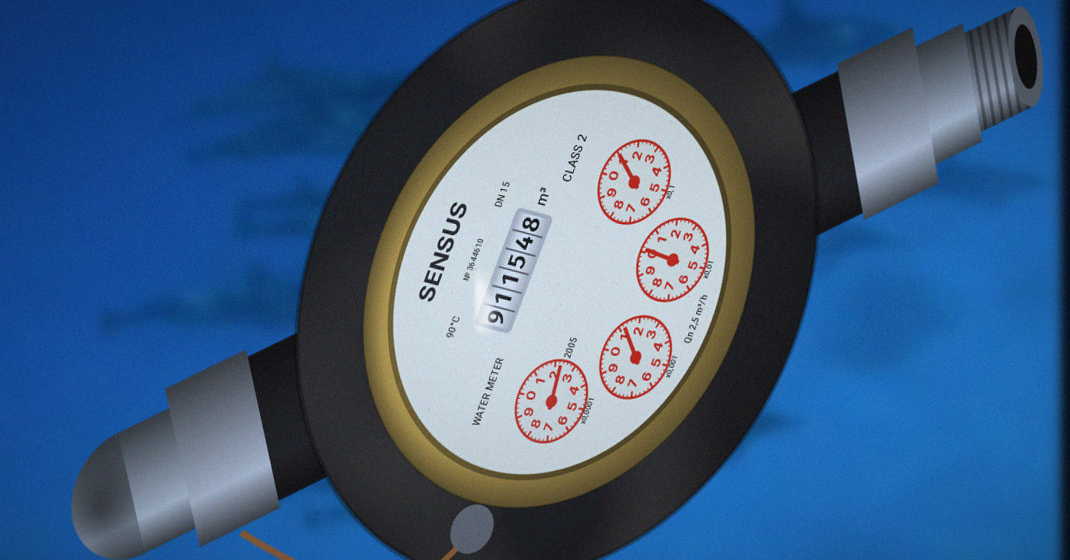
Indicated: 911548.1012,m³
